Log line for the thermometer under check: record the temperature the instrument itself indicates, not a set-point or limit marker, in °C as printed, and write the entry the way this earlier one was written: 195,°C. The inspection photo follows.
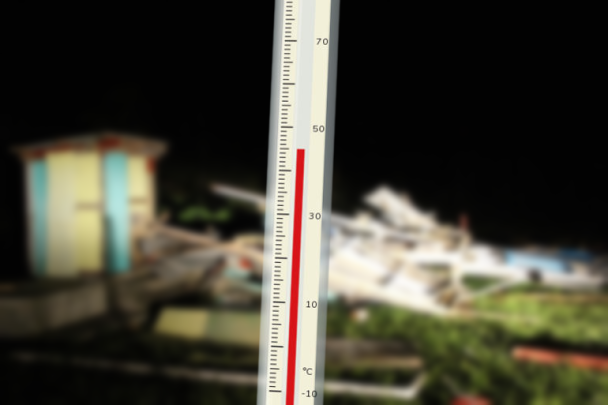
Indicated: 45,°C
